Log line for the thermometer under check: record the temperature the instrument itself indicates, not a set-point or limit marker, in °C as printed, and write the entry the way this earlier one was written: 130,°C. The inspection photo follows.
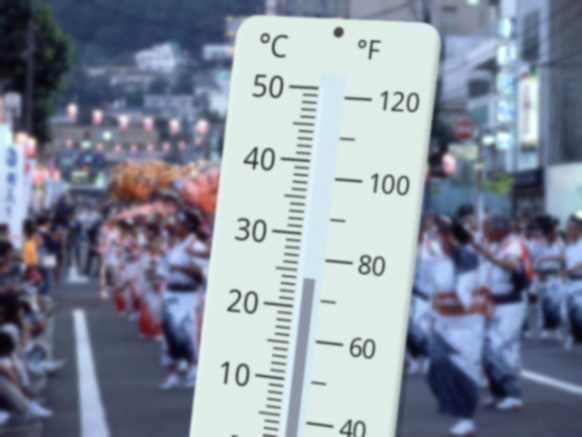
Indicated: 24,°C
